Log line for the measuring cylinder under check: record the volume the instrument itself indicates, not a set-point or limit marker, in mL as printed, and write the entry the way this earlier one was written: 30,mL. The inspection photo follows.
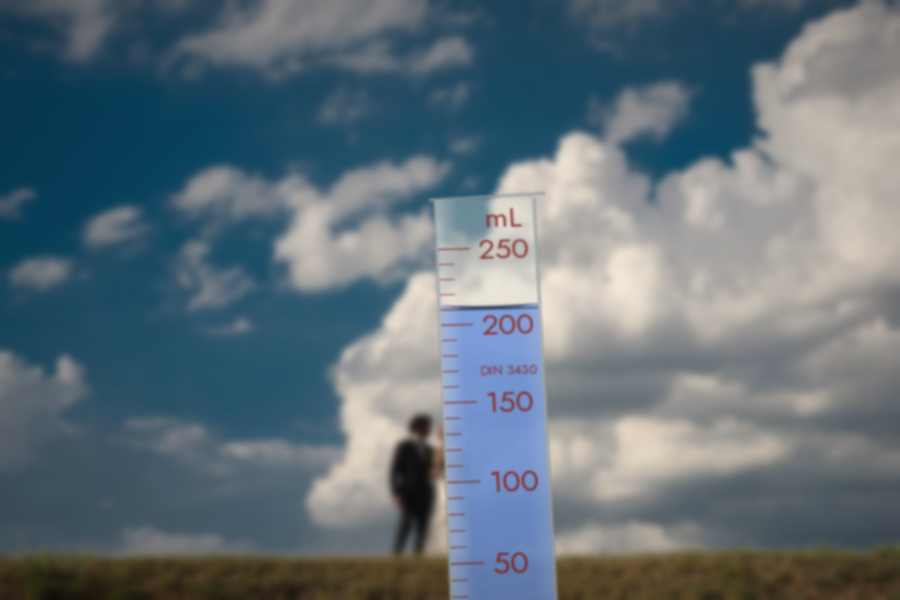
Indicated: 210,mL
